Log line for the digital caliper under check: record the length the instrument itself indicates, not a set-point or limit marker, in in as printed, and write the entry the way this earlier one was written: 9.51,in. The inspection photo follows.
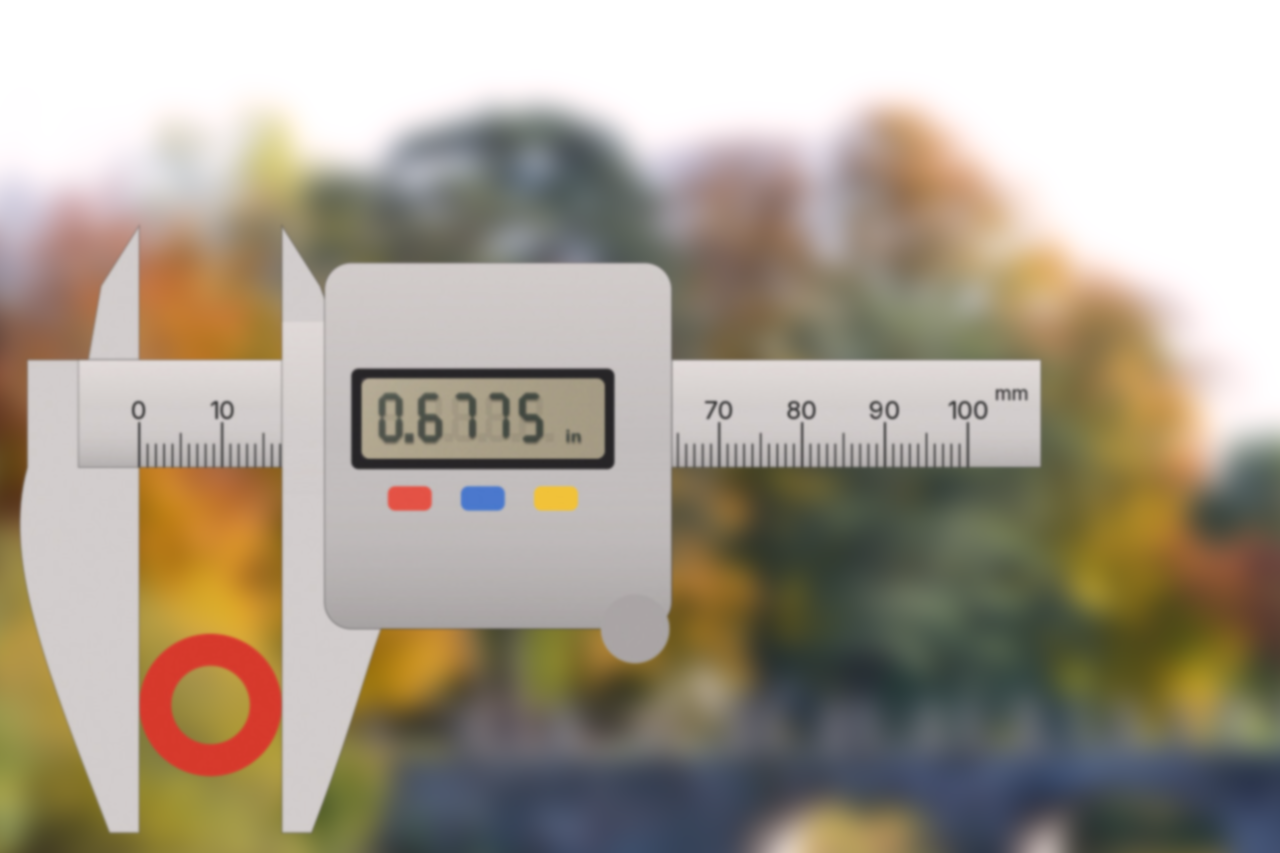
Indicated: 0.6775,in
